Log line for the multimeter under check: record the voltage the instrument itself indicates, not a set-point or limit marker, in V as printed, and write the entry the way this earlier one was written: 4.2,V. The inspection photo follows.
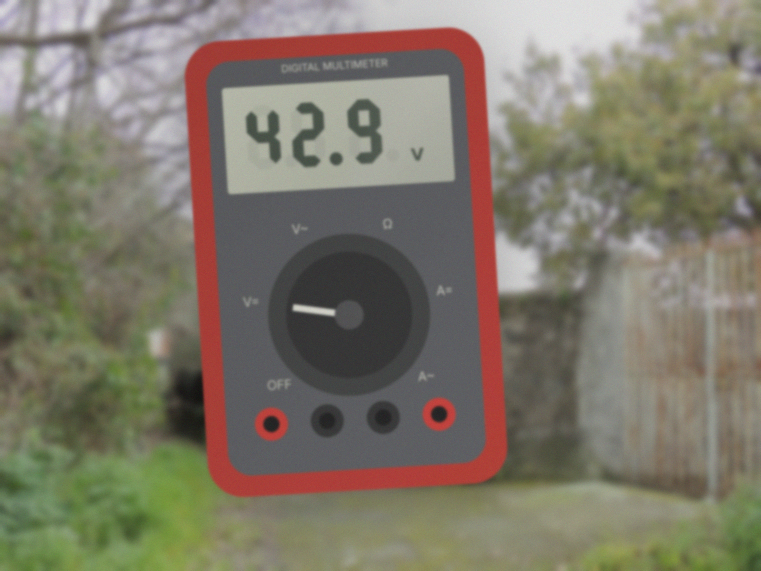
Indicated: 42.9,V
